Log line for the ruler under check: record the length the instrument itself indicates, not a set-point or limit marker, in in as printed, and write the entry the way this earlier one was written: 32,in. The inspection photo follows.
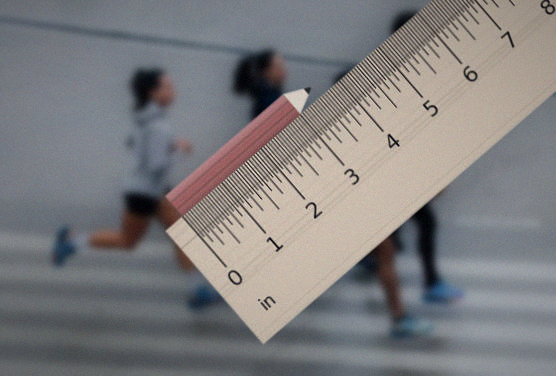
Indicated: 3.5,in
